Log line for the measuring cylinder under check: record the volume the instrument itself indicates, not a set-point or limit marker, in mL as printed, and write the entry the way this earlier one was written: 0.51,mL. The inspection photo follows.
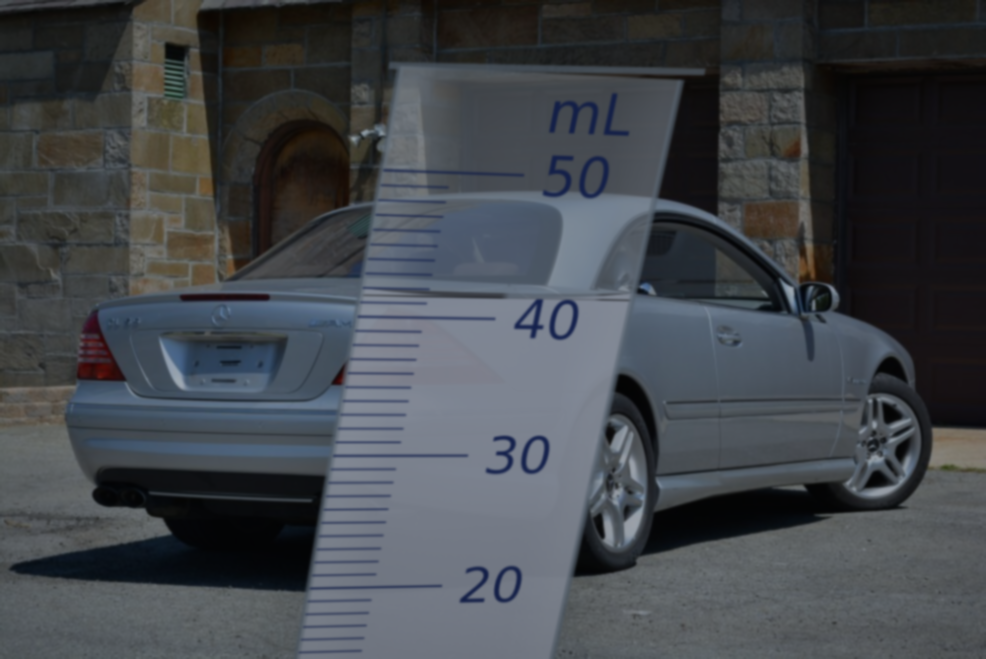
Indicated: 41.5,mL
